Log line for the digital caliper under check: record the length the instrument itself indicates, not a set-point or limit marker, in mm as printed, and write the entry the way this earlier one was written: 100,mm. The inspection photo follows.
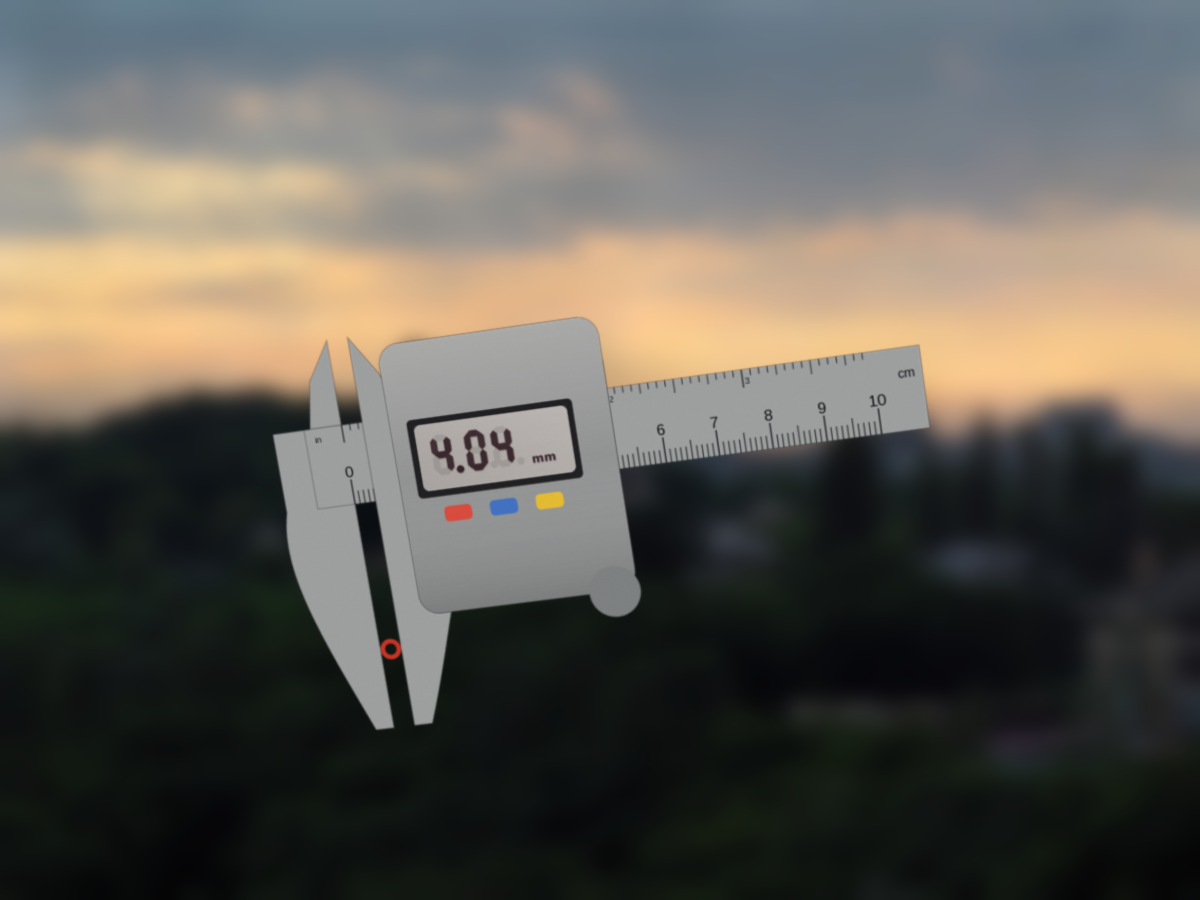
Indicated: 4.04,mm
